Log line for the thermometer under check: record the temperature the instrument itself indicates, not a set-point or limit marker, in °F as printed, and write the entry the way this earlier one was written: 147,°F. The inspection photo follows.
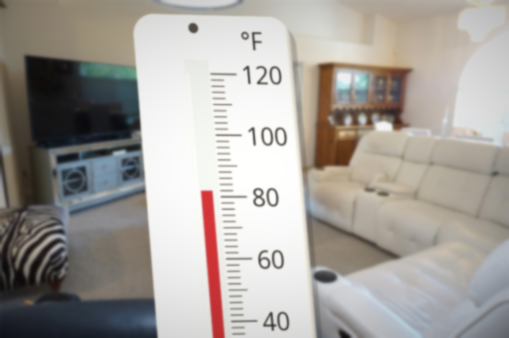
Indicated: 82,°F
